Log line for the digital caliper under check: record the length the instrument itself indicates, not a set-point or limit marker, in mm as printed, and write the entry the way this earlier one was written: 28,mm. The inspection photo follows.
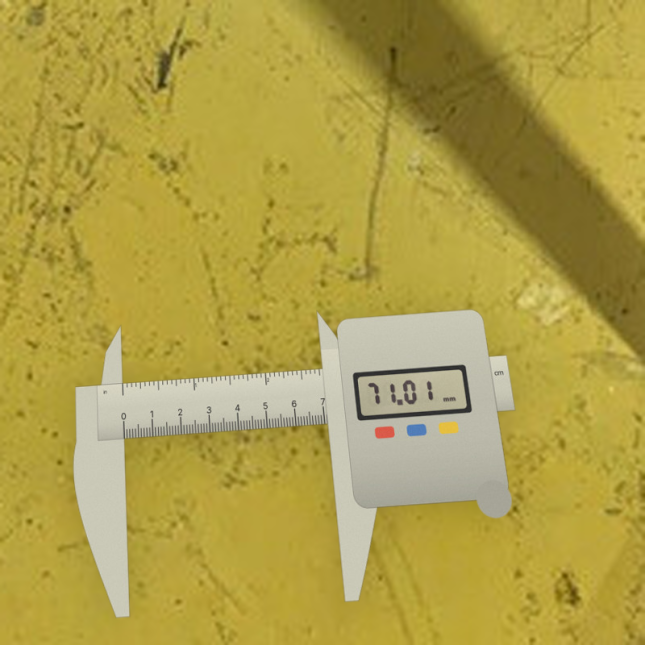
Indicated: 71.01,mm
